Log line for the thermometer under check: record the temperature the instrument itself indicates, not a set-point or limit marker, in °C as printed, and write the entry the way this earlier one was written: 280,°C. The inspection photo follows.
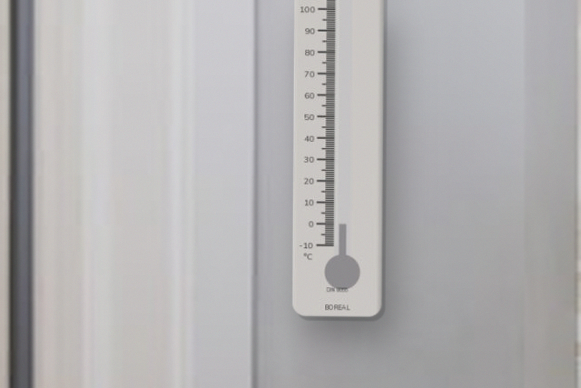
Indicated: 0,°C
